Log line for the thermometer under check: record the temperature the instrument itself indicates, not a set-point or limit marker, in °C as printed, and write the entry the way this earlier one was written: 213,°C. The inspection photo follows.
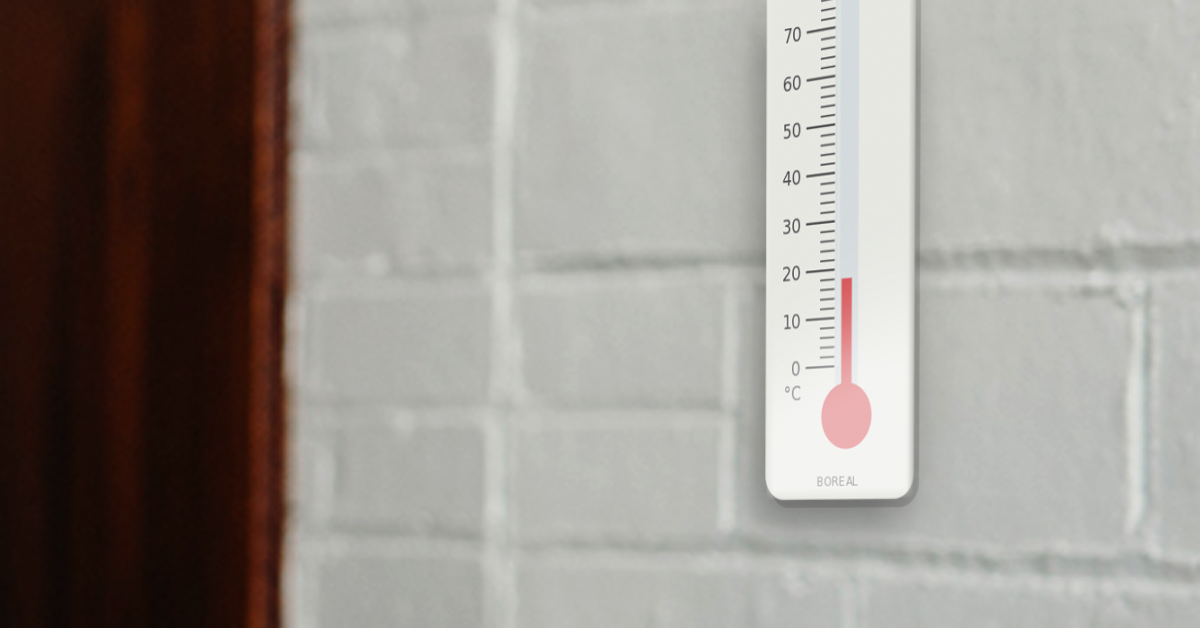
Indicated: 18,°C
